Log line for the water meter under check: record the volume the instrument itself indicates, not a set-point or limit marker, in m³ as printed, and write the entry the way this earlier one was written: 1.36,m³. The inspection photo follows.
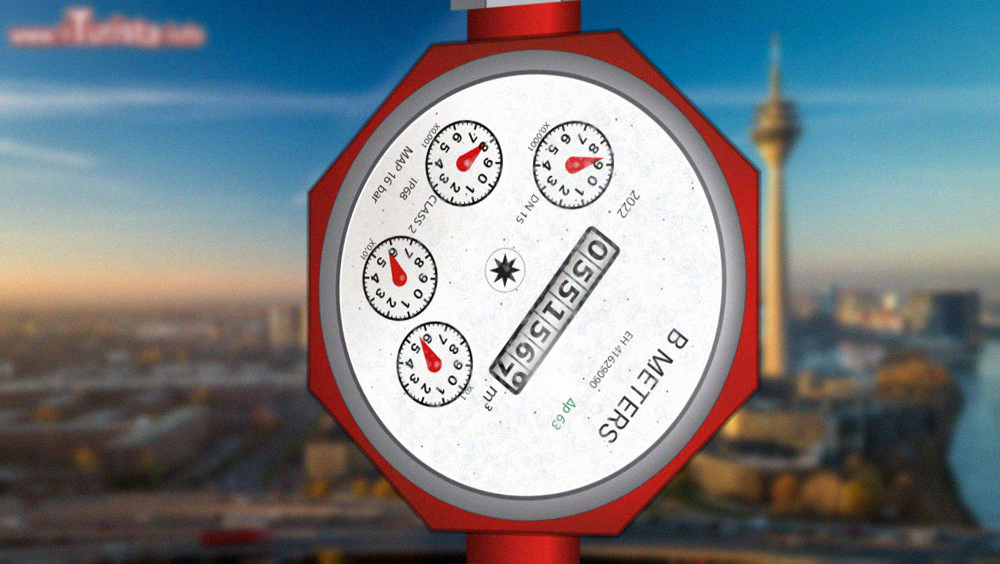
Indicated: 551566.5578,m³
